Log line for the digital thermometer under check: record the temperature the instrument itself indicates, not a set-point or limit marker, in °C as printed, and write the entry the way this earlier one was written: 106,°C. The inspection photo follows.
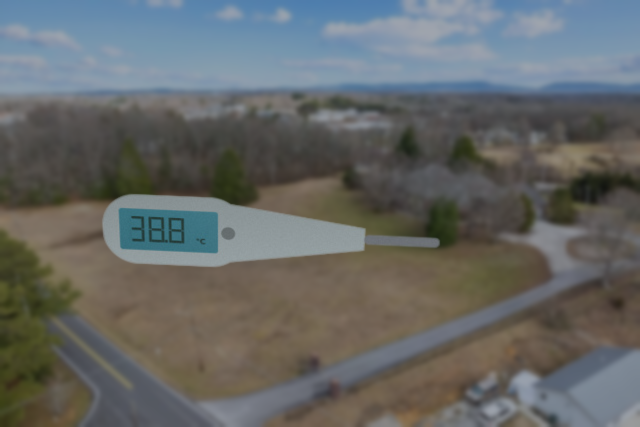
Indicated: 38.8,°C
